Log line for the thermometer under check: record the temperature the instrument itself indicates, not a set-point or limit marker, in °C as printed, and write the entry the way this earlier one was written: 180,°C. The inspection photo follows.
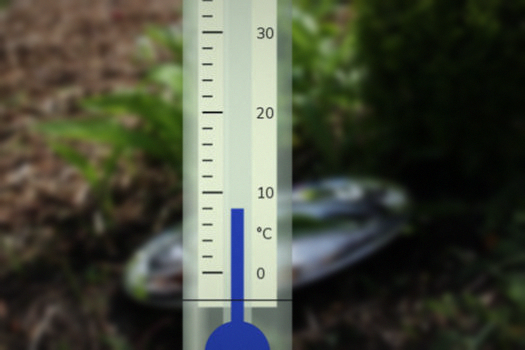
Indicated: 8,°C
